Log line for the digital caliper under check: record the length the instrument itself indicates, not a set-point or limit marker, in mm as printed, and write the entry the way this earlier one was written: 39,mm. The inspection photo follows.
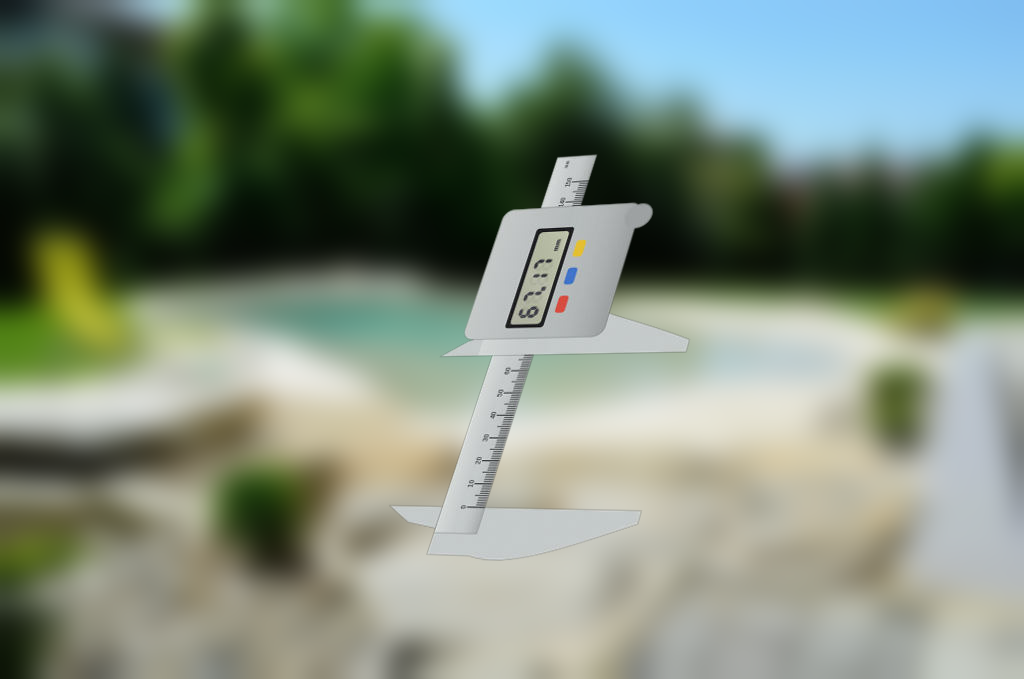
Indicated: 67.17,mm
